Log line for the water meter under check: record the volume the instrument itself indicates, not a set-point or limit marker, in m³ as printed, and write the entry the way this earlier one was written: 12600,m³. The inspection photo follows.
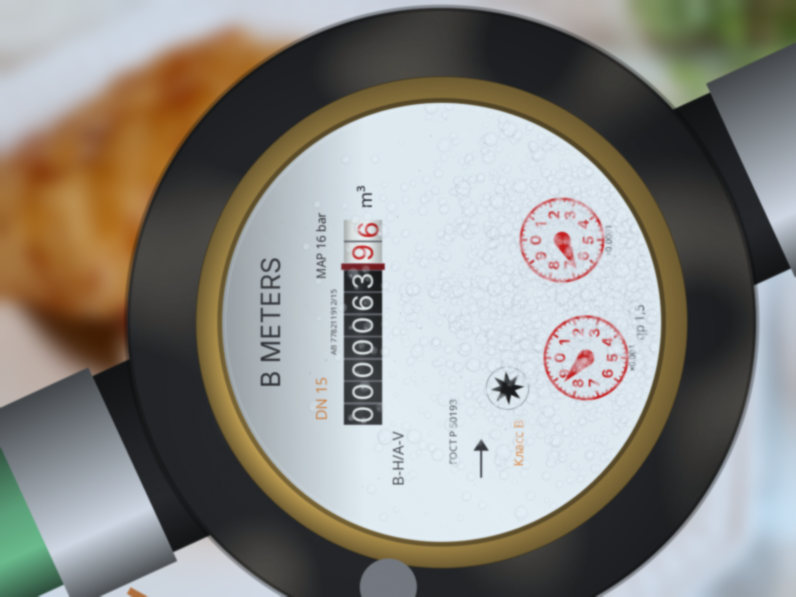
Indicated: 63.9586,m³
